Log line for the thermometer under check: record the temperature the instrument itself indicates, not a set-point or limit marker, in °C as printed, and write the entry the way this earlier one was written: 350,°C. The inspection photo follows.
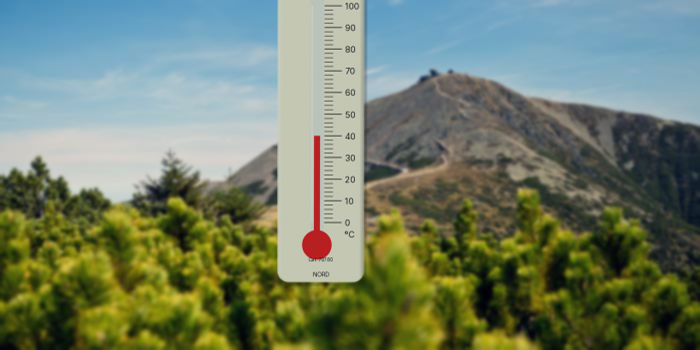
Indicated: 40,°C
